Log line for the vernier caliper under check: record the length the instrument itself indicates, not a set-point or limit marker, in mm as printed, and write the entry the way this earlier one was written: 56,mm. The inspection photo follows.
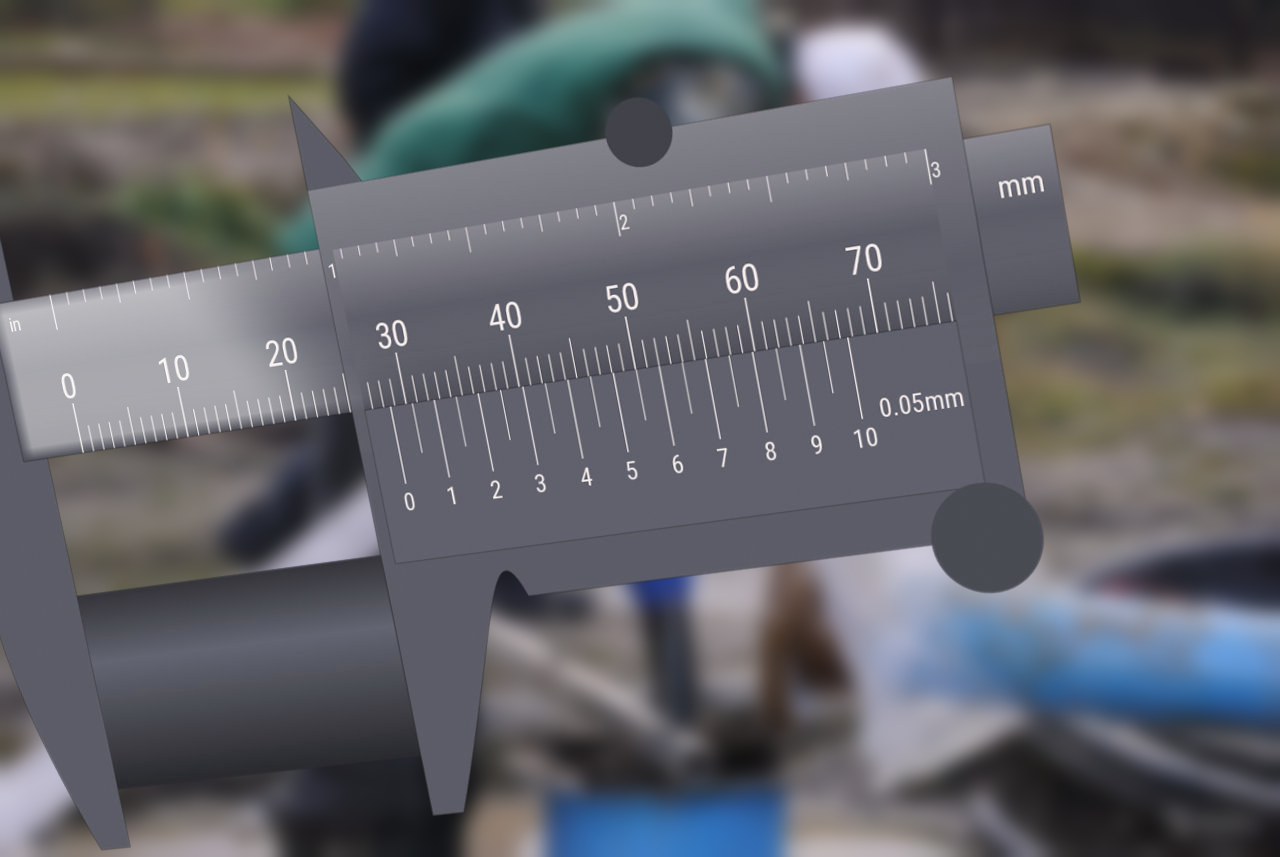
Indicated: 28.6,mm
